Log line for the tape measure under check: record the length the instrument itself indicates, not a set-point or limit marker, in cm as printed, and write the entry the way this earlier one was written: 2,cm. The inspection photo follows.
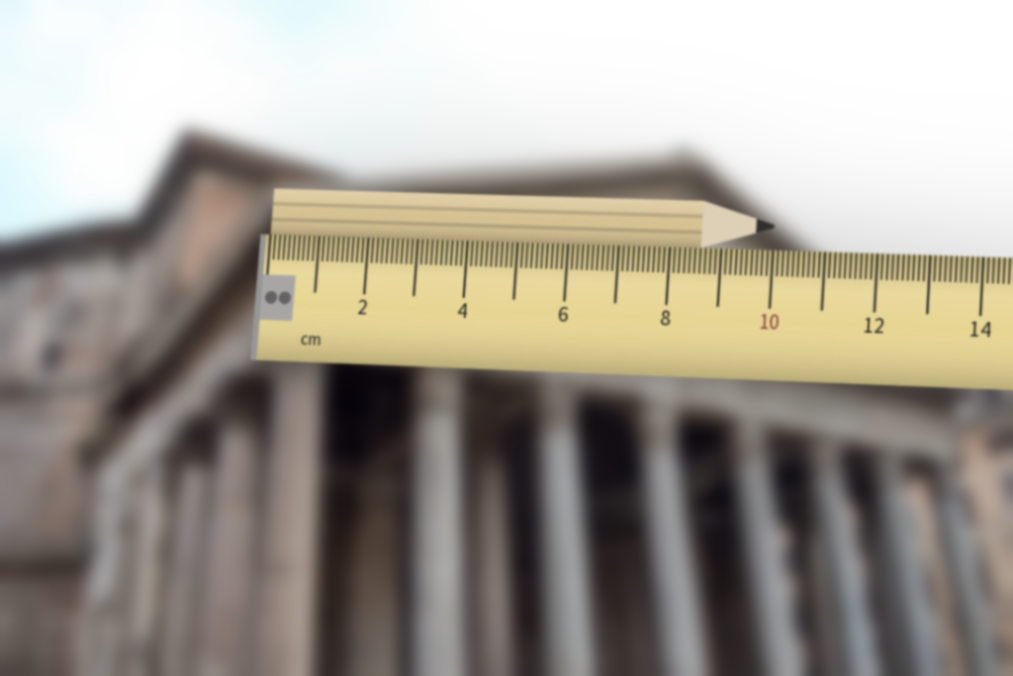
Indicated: 10,cm
